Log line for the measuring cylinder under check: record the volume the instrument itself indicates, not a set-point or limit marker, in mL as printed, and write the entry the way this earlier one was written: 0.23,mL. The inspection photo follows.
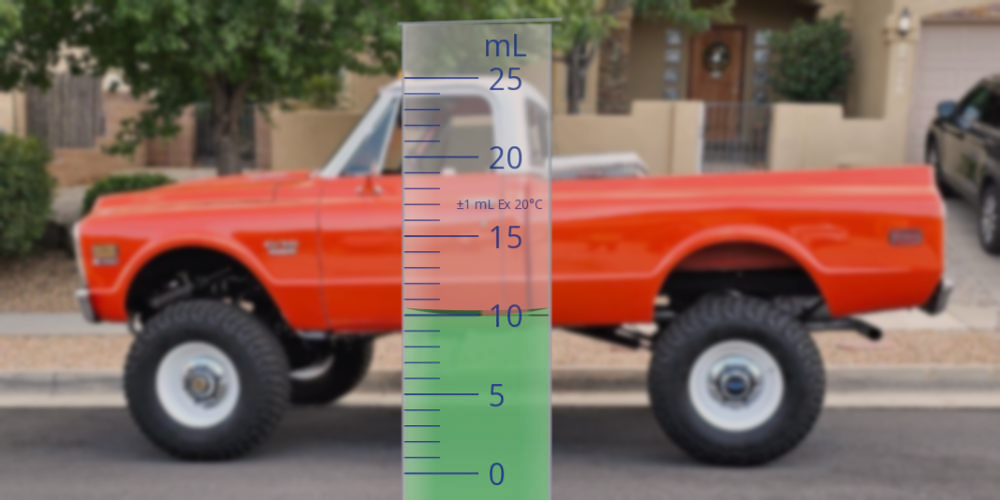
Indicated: 10,mL
